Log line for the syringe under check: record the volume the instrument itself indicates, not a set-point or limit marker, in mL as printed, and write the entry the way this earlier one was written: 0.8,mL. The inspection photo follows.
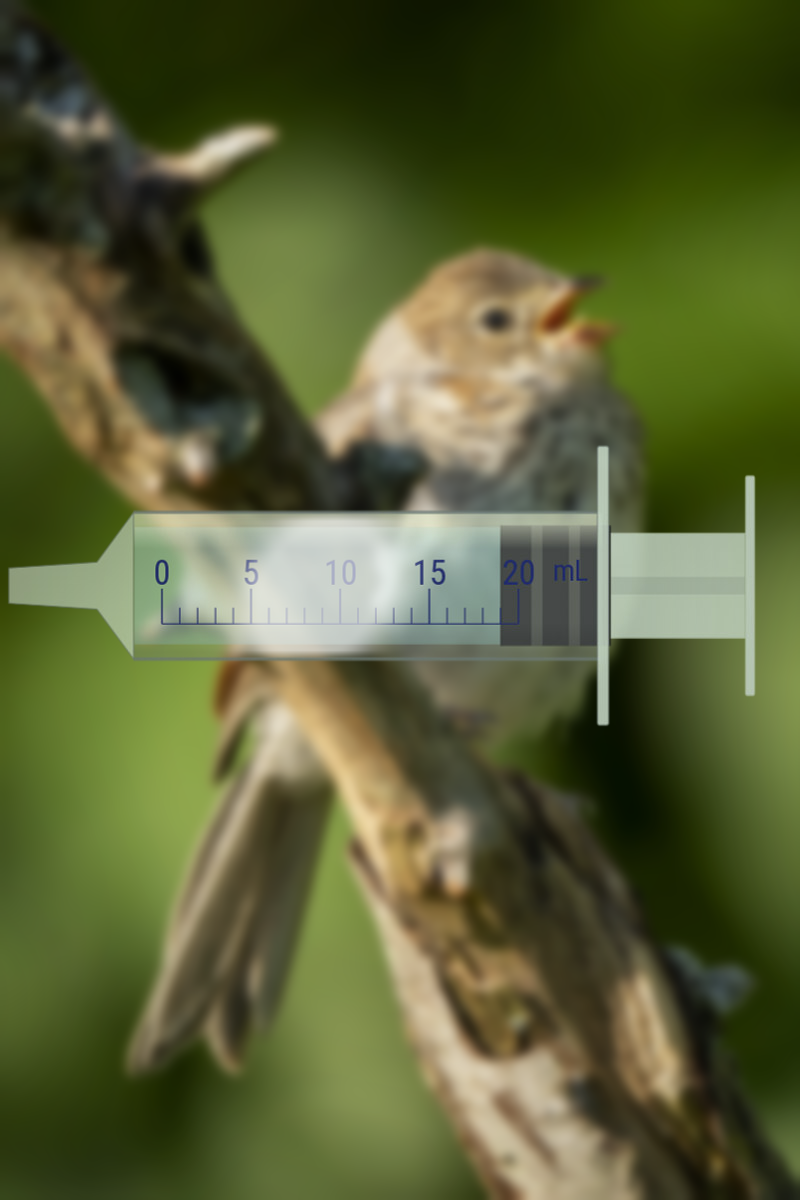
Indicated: 19,mL
